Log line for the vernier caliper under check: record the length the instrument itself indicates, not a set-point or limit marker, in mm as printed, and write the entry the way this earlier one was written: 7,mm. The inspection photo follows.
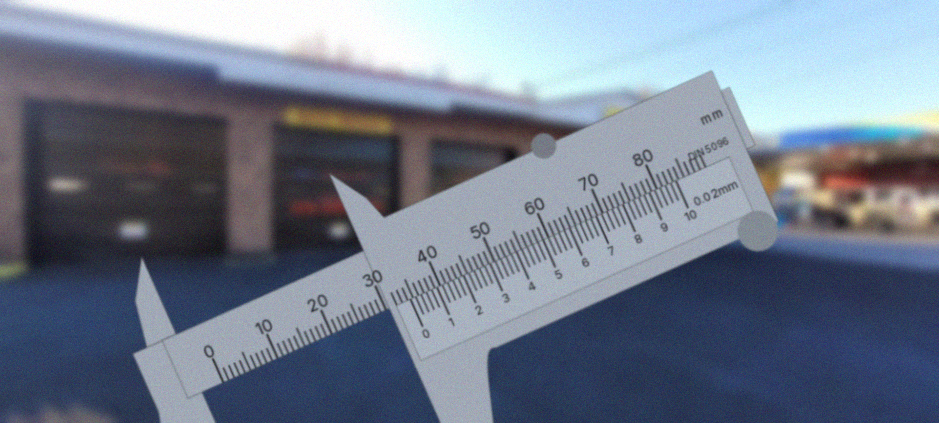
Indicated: 34.5,mm
